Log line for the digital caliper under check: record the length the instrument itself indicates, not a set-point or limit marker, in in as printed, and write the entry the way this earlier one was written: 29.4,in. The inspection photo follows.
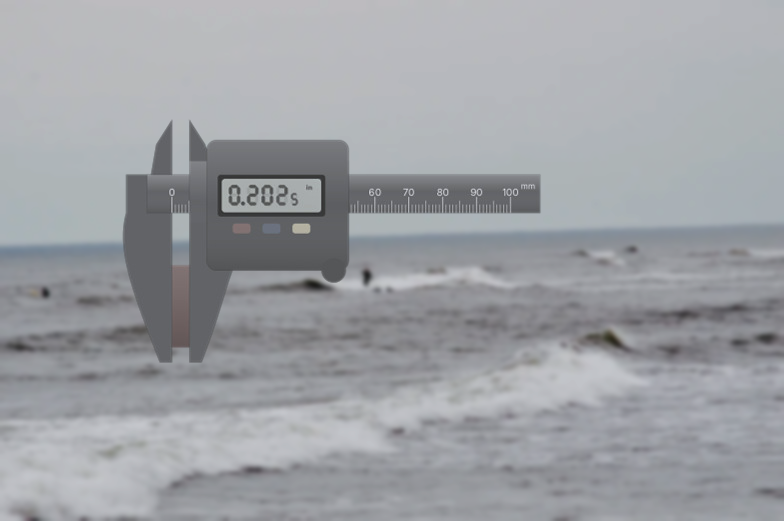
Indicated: 0.2025,in
